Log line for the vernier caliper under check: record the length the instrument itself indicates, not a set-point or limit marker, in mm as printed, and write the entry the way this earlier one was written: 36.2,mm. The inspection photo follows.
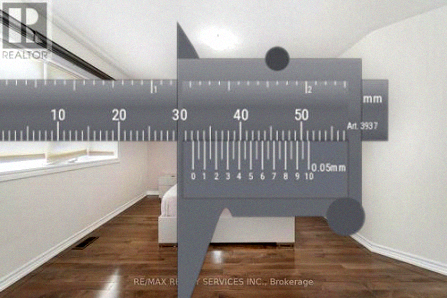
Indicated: 32.2,mm
